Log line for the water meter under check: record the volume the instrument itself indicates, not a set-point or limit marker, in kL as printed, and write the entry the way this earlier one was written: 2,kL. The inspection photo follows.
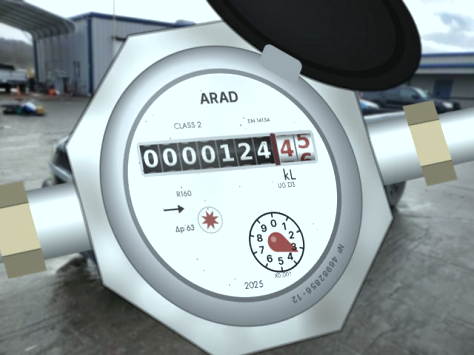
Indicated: 124.453,kL
